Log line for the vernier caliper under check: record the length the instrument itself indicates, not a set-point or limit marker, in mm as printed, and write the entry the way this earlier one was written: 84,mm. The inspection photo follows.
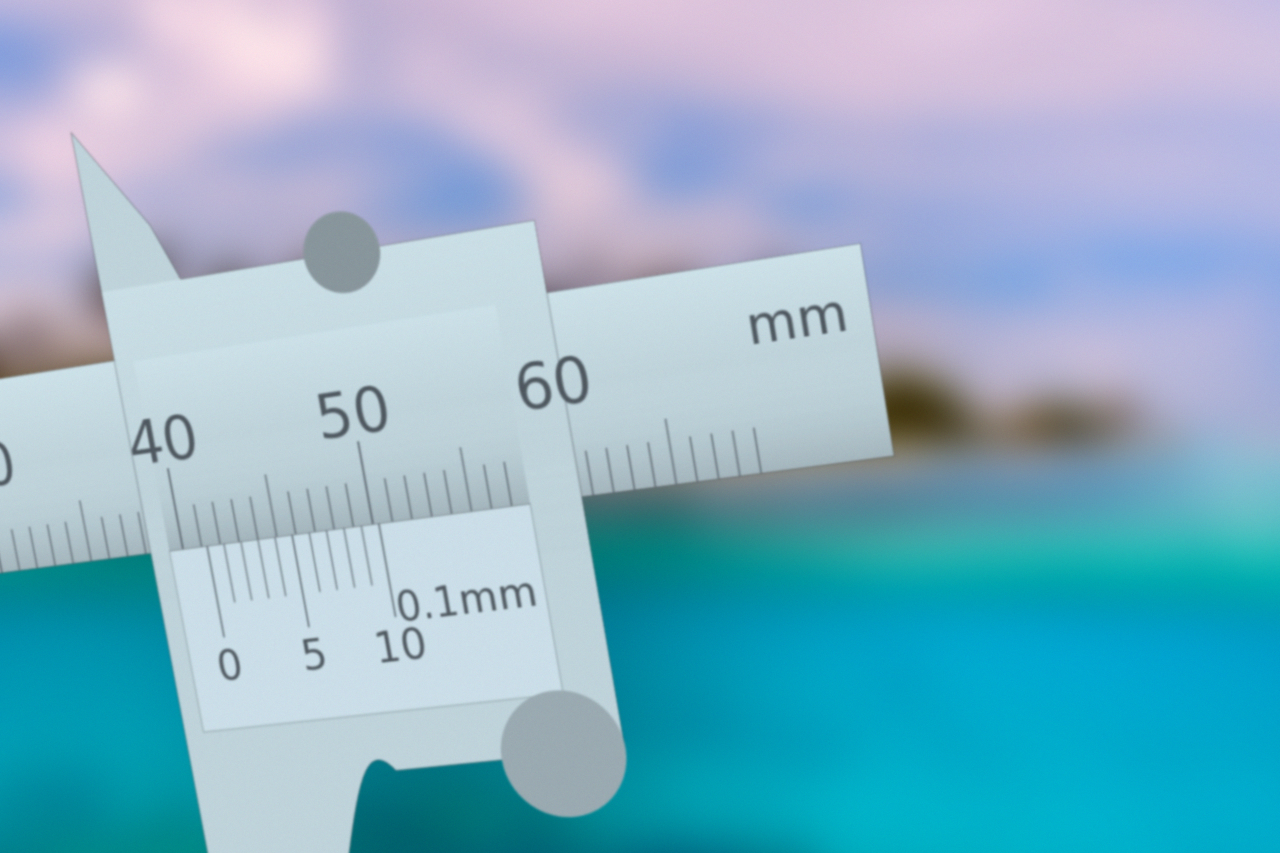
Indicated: 41.3,mm
